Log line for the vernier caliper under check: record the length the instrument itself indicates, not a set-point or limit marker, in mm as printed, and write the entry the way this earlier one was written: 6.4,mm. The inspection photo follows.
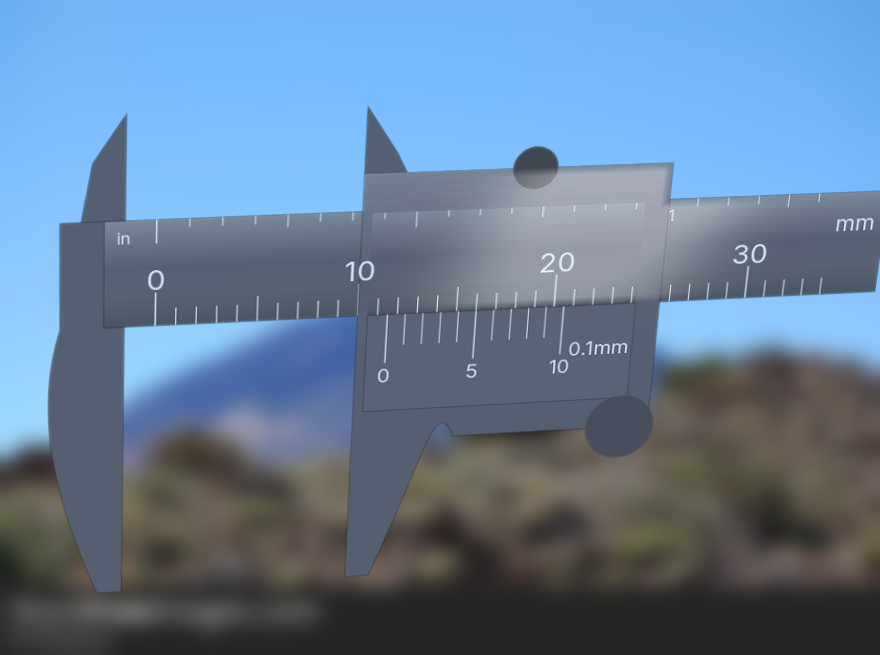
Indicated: 11.5,mm
